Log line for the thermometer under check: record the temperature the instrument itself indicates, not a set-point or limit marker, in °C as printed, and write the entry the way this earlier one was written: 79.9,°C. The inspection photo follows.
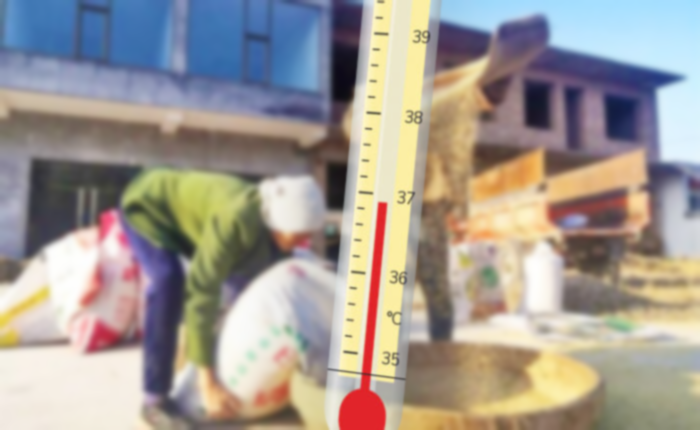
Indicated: 36.9,°C
